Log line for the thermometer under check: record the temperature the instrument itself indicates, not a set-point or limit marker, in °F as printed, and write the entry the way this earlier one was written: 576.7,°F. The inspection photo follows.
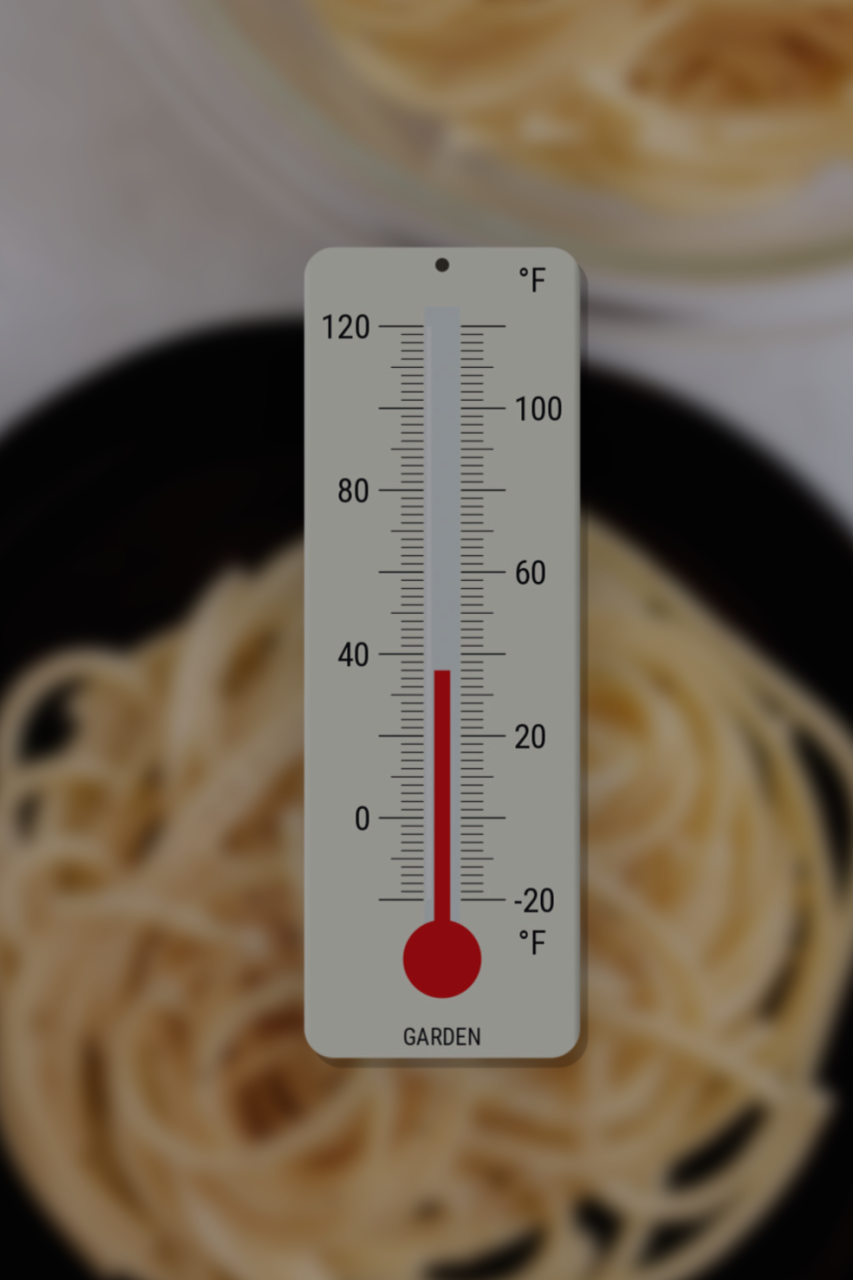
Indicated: 36,°F
